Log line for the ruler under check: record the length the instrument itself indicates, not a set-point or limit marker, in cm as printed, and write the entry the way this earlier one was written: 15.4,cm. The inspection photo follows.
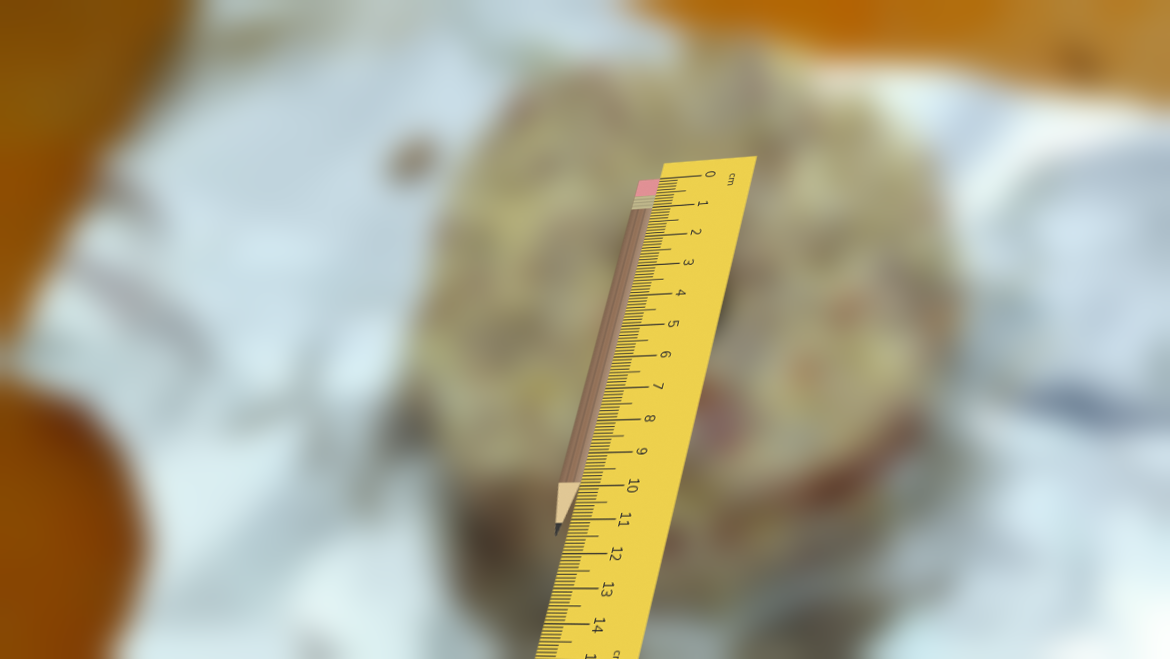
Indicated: 11.5,cm
